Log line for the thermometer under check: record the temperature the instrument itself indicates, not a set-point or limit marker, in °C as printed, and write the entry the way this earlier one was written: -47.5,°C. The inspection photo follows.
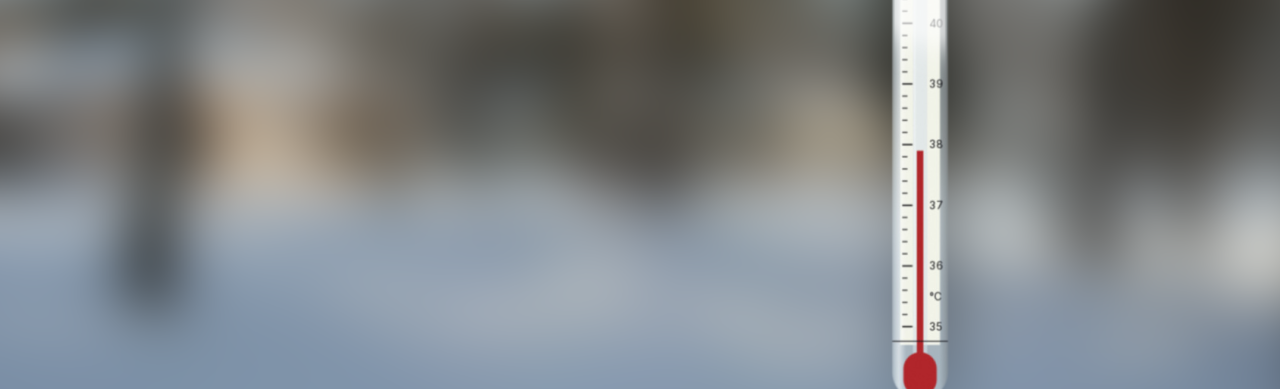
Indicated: 37.9,°C
